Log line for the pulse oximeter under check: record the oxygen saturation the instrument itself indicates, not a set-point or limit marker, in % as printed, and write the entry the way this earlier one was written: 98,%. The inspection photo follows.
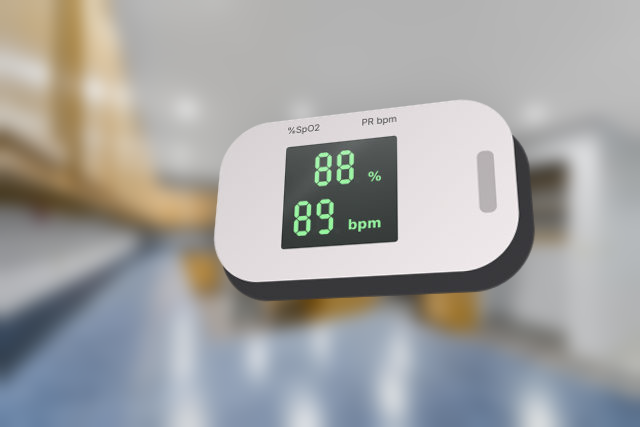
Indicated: 88,%
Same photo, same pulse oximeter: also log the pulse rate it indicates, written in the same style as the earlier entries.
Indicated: 89,bpm
